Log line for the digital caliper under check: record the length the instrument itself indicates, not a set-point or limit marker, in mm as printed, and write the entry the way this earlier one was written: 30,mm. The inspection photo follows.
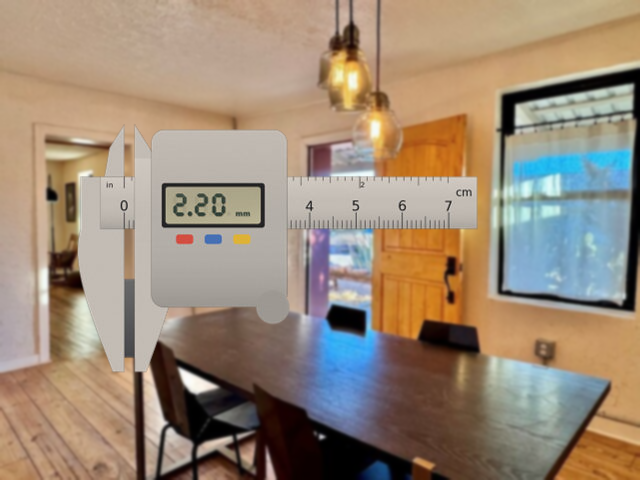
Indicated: 2.20,mm
